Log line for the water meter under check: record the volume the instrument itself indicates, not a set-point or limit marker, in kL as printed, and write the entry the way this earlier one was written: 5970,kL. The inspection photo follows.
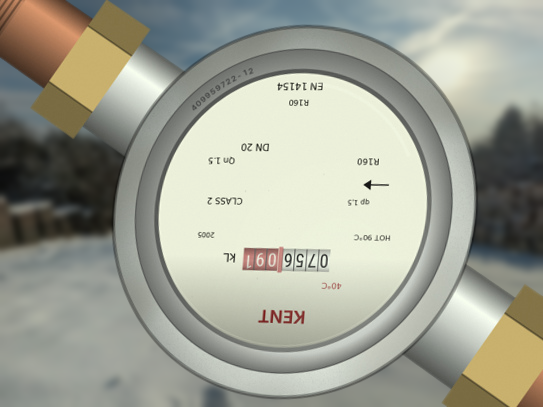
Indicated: 756.091,kL
